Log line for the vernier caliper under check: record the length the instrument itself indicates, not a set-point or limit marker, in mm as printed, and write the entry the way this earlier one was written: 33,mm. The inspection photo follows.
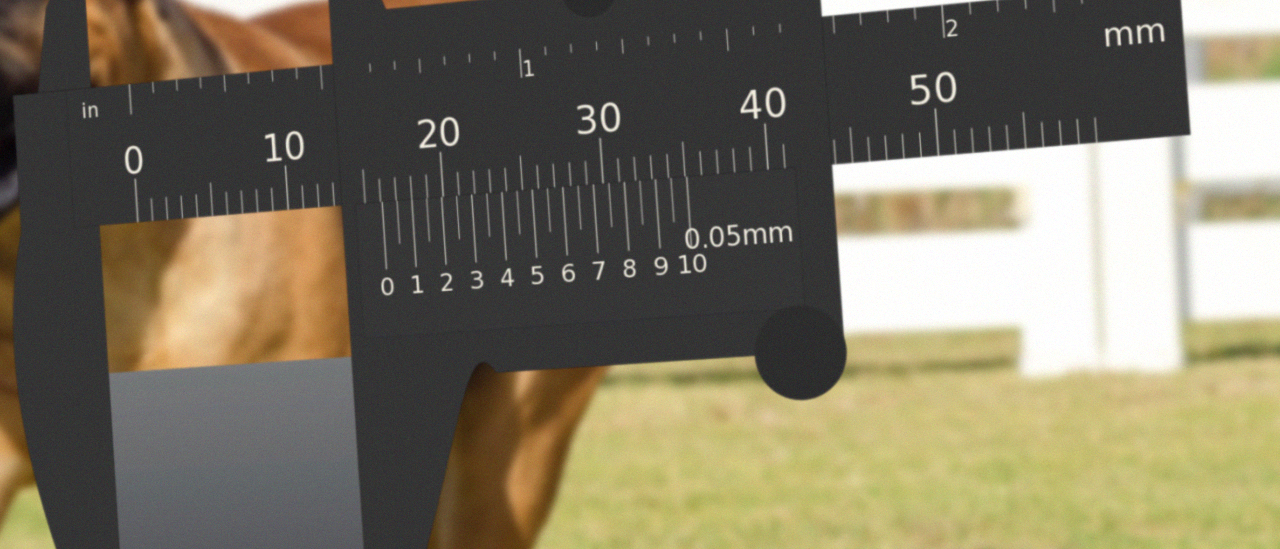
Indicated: 16.1,mm
